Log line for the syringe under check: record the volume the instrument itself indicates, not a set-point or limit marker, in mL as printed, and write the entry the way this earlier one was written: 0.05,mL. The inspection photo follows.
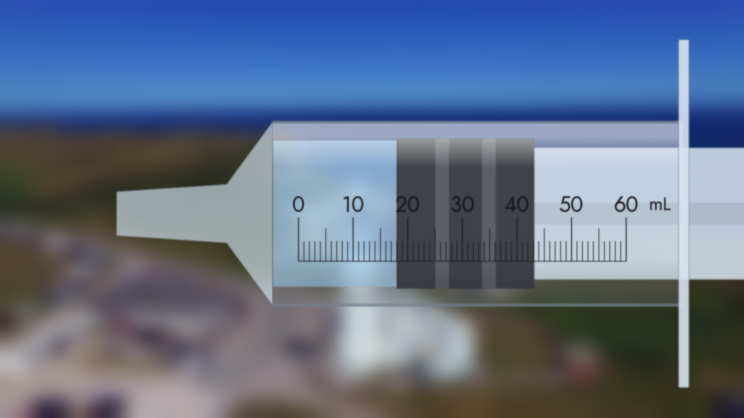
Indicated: 18,mL
